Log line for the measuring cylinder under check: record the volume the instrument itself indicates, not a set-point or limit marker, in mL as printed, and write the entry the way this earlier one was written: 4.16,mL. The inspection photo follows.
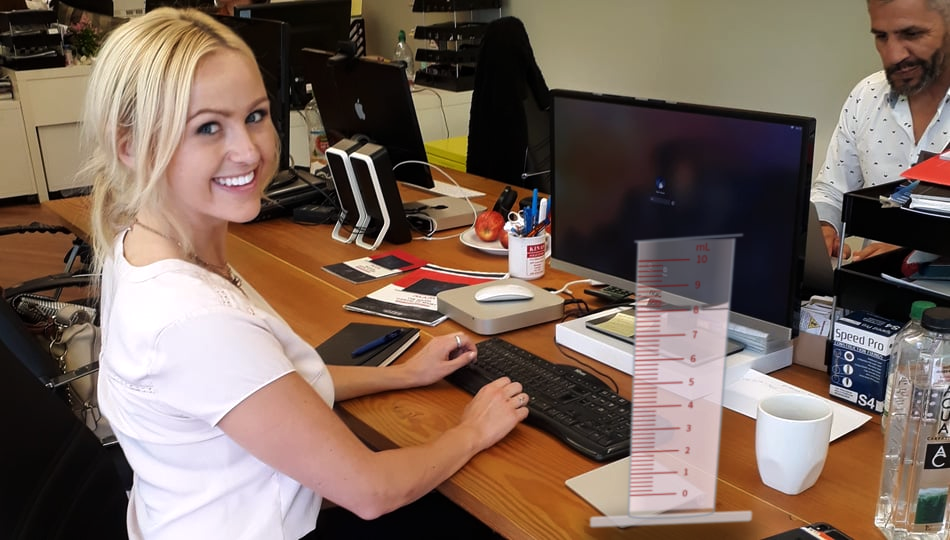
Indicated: 8,mL
